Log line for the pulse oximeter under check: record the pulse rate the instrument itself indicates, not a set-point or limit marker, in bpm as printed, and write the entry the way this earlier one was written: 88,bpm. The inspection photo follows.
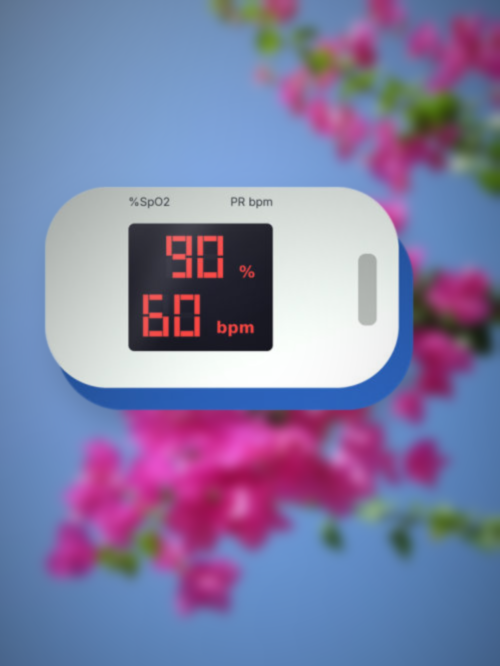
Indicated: 60,bpm
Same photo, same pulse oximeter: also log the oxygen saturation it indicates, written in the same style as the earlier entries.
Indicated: 90,%
